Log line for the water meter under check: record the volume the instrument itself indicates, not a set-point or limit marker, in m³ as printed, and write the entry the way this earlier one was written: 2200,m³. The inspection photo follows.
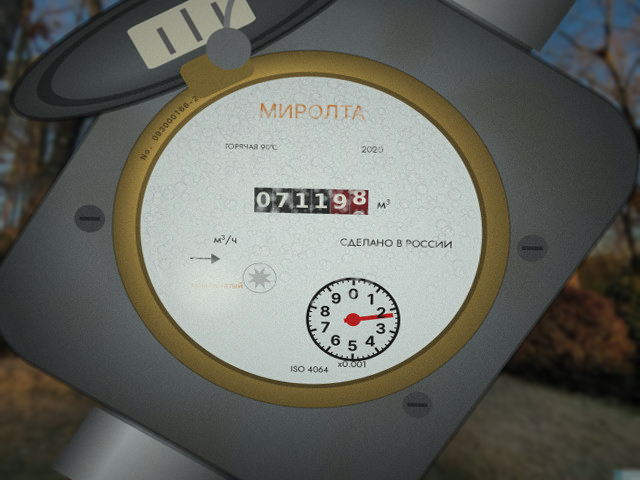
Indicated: 711.982,m³
